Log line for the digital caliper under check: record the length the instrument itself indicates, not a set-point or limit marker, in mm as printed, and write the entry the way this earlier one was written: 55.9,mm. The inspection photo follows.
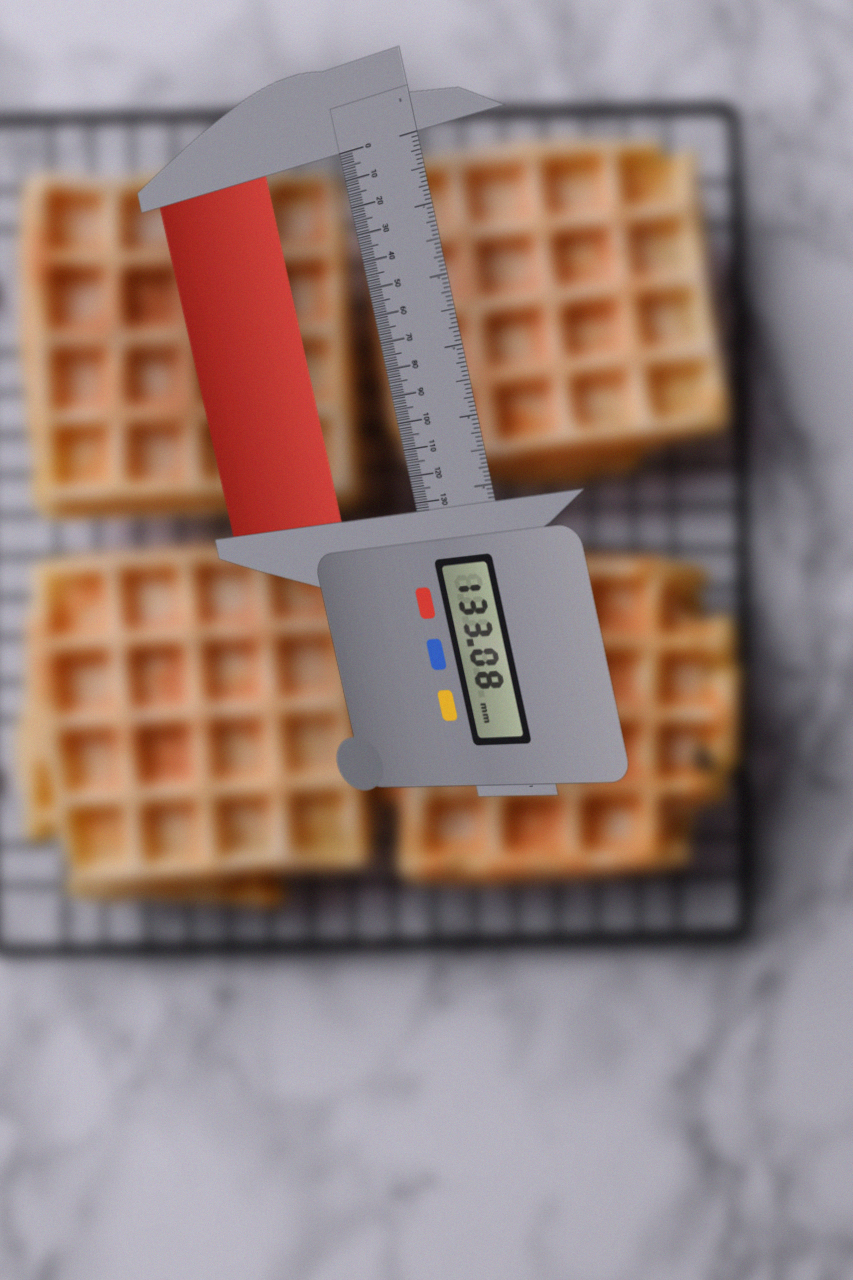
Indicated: 133.08,mm
